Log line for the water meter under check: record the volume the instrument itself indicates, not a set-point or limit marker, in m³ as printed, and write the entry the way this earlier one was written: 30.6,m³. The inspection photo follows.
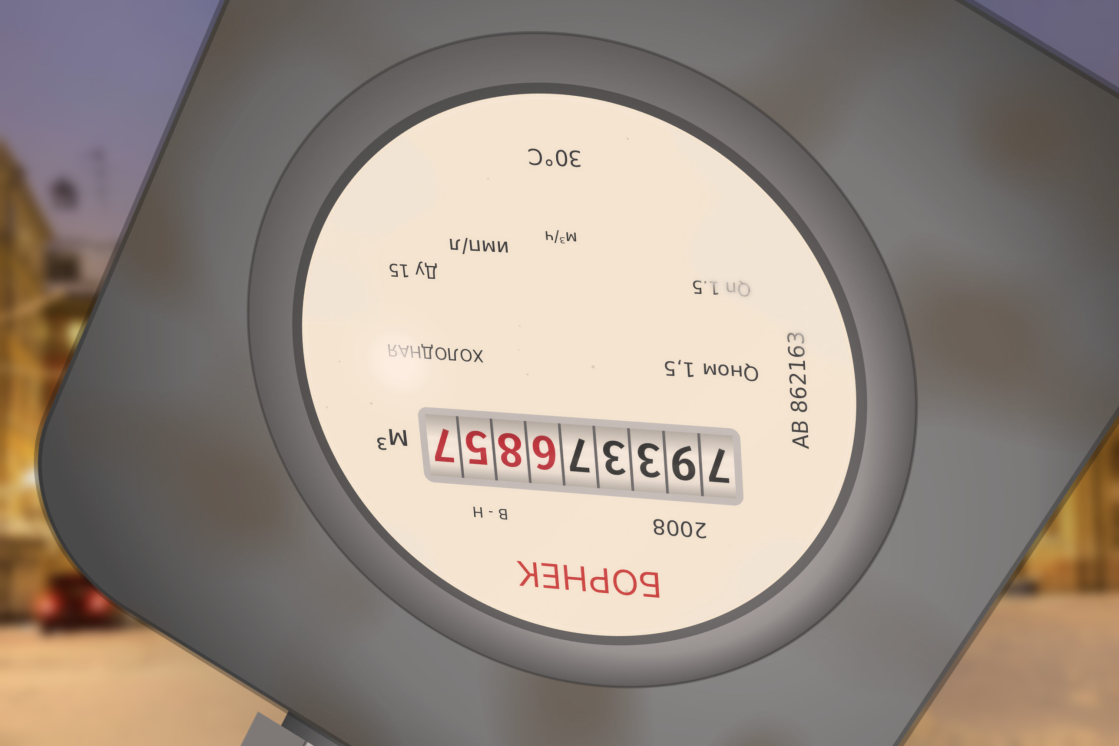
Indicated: 79337.6857,m³
